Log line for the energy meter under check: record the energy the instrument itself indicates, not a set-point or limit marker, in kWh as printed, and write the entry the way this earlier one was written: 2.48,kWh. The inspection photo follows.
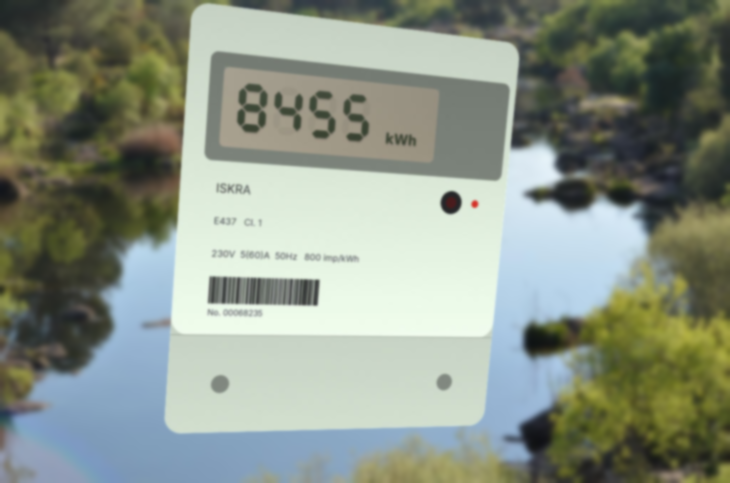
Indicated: 8455,kWh
